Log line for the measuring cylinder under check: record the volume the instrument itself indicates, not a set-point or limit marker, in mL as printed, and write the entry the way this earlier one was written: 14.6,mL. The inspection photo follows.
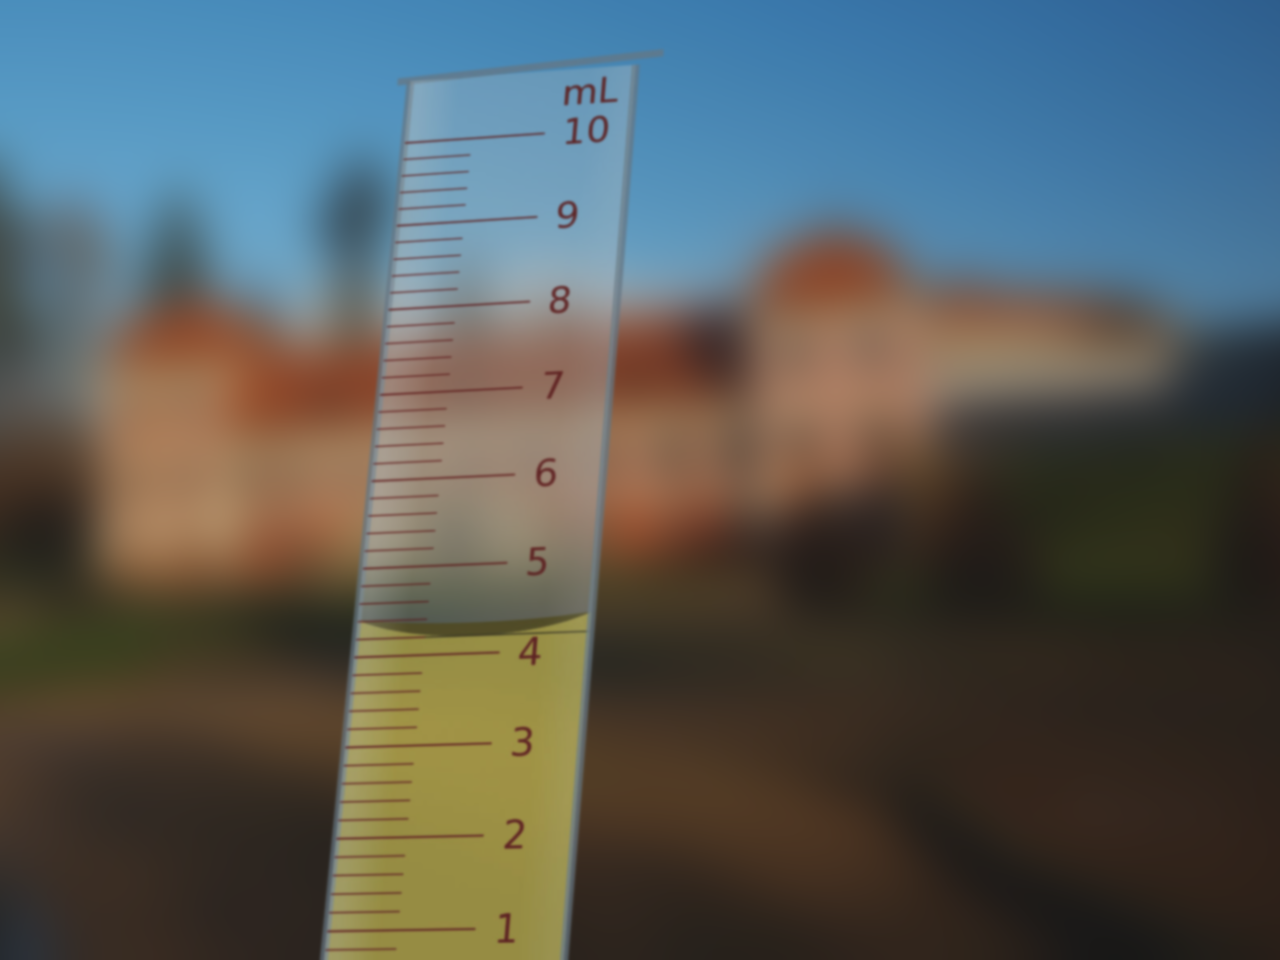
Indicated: 4.2,mL
